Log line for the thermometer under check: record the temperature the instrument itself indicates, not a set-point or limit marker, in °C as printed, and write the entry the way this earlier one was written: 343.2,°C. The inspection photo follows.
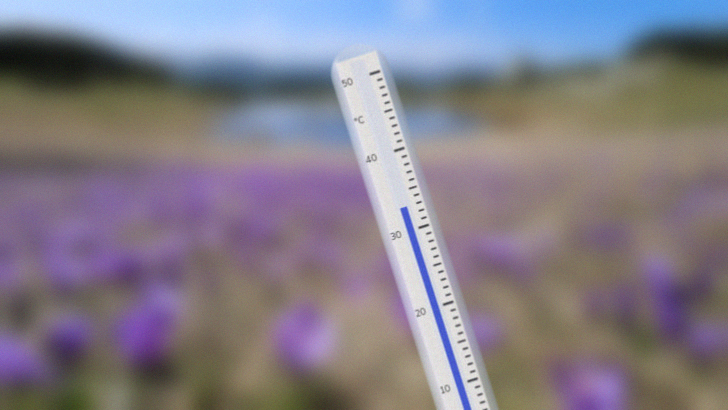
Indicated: 33,°C
